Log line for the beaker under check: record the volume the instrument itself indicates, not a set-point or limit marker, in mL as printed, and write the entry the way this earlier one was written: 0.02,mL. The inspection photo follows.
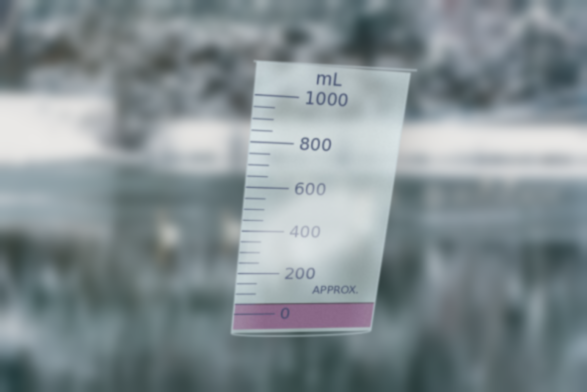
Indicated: 50,mL
